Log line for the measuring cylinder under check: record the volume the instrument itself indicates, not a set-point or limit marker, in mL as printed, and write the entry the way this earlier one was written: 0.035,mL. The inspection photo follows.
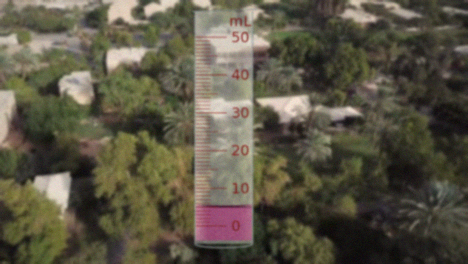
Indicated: 5,mL
